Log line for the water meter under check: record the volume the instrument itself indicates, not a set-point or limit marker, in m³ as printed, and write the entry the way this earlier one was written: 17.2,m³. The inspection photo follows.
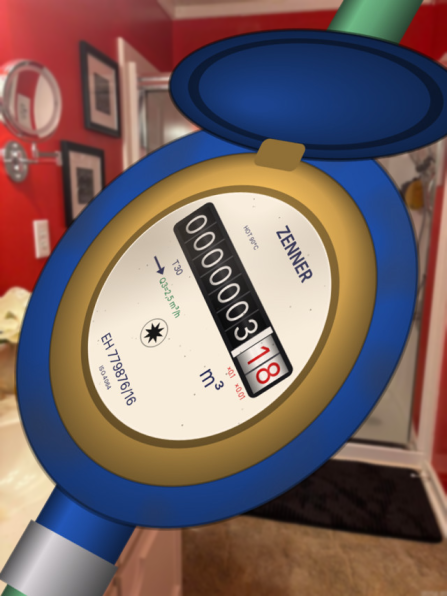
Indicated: 3.18,m³
